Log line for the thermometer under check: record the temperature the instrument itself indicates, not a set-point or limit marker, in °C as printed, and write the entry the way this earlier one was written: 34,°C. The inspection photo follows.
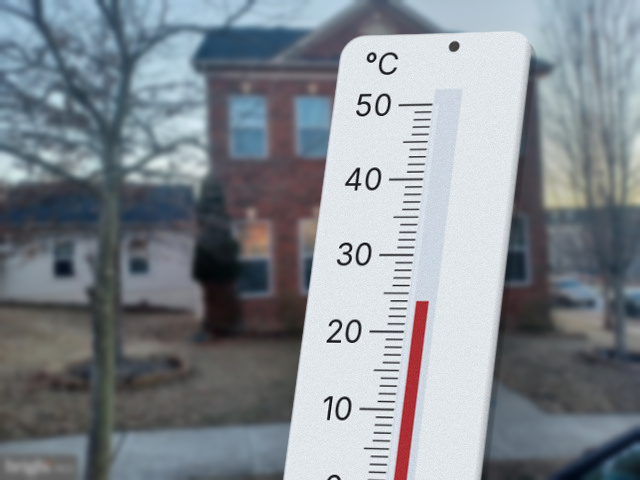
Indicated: 24,°C
